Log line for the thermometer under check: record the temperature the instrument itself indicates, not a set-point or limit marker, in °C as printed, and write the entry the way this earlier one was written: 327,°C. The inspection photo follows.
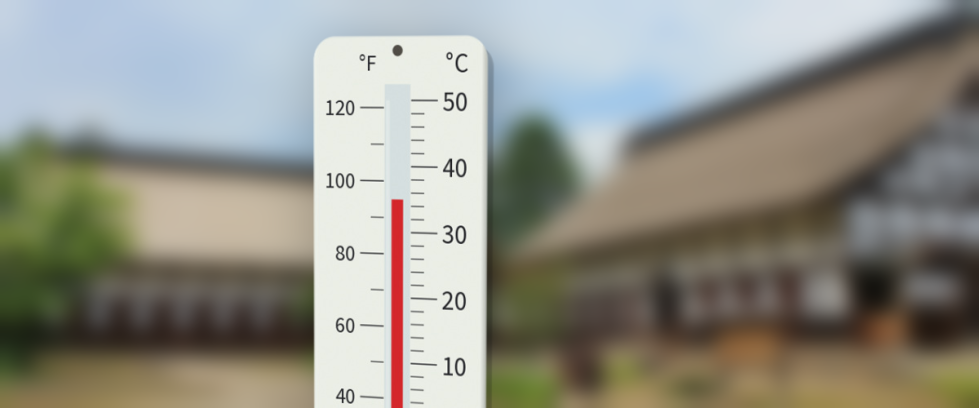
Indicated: 35,°C
